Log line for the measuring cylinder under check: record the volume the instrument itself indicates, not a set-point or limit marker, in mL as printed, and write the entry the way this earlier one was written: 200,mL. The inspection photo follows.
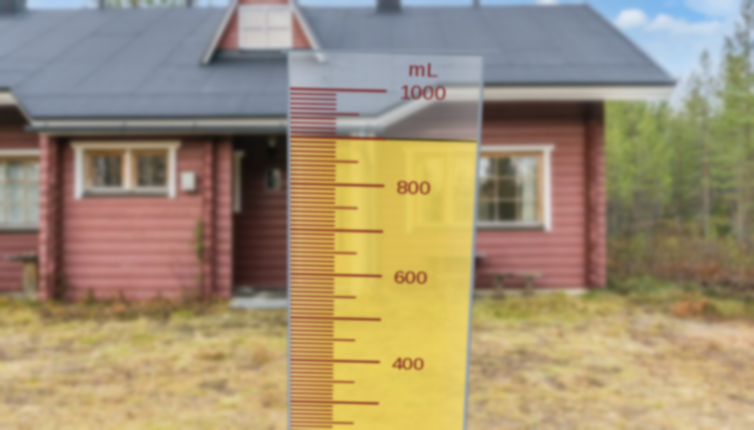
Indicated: 900,mL
